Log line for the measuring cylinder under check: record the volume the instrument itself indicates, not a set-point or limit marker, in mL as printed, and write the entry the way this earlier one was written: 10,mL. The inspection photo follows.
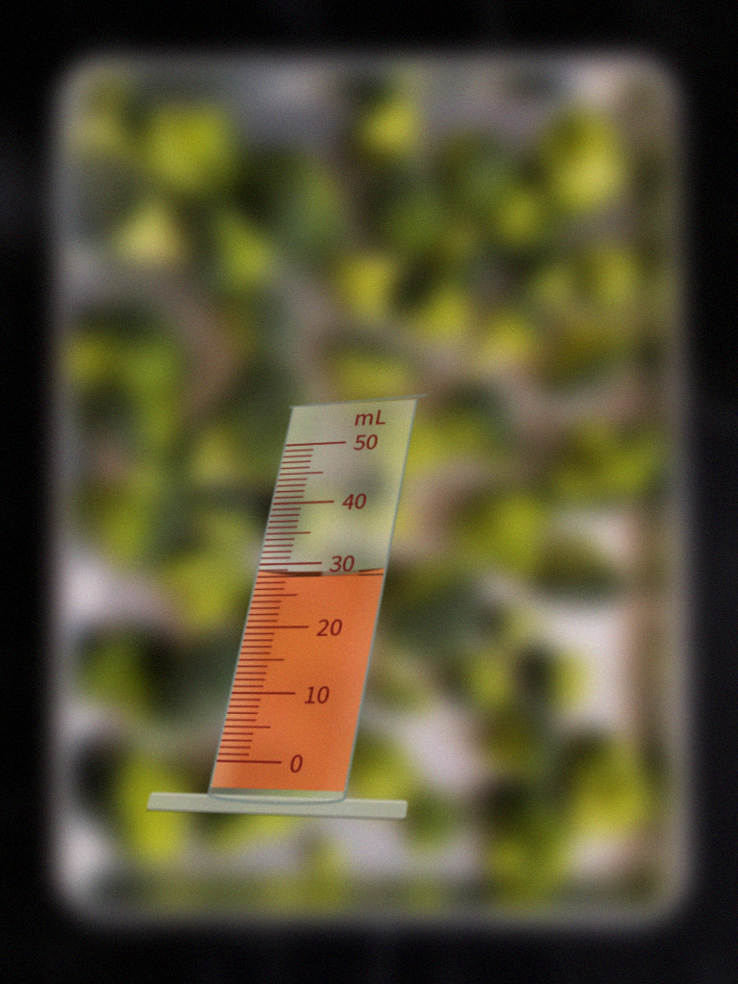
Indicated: 28,mL
